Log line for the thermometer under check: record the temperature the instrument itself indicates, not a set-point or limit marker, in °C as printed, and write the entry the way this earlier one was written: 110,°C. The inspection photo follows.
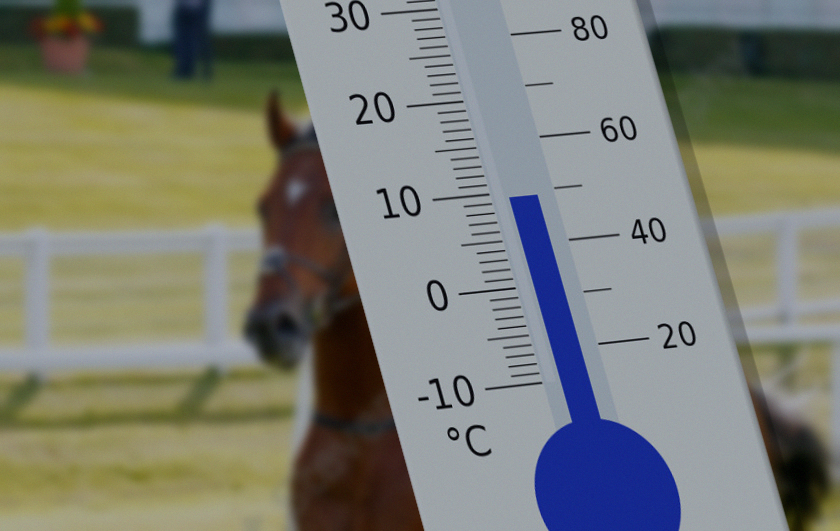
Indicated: 9.5,°C
